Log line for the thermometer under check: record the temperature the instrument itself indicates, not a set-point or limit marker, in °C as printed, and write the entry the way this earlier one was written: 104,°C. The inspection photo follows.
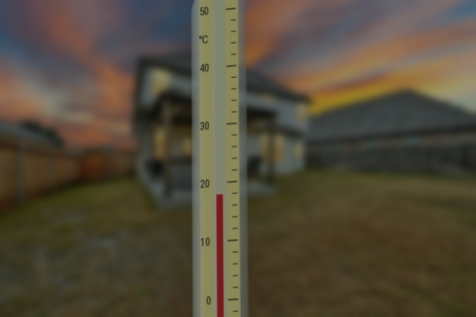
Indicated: 18,°C
